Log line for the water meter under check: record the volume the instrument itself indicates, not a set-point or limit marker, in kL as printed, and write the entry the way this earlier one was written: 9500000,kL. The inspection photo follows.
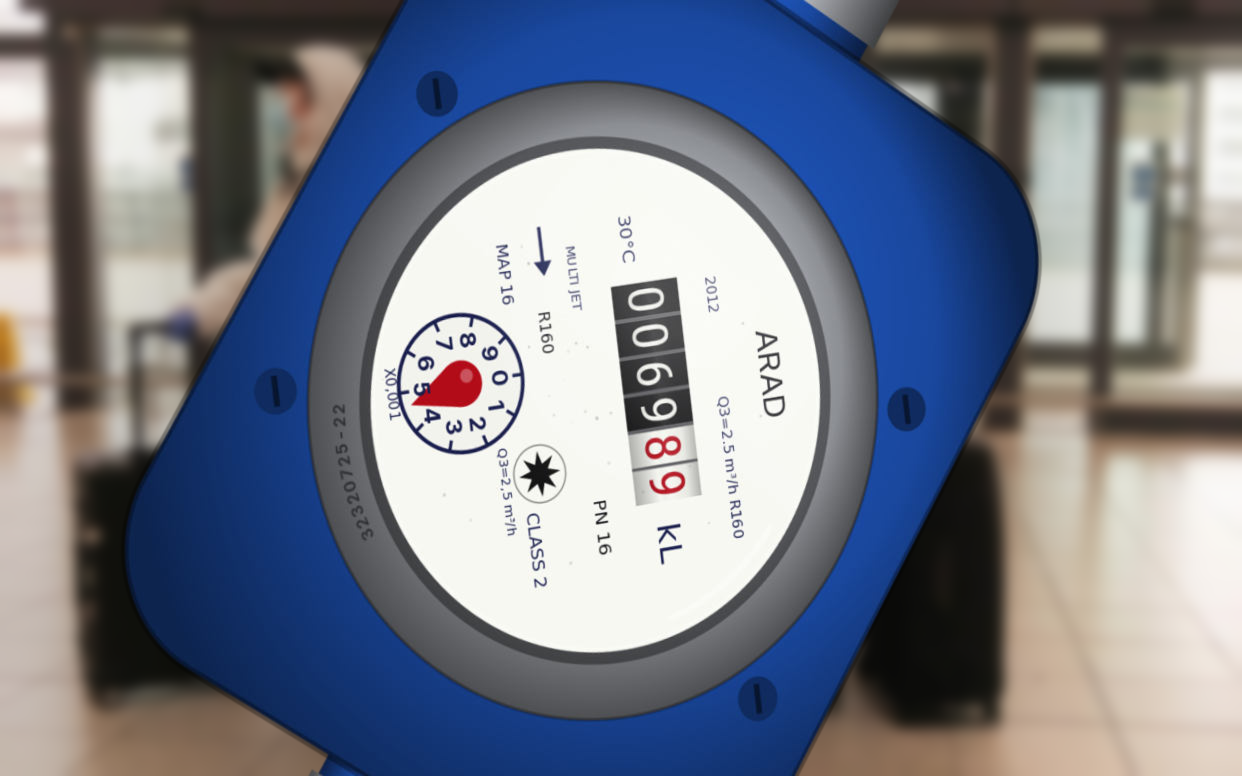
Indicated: 69.894,kL
